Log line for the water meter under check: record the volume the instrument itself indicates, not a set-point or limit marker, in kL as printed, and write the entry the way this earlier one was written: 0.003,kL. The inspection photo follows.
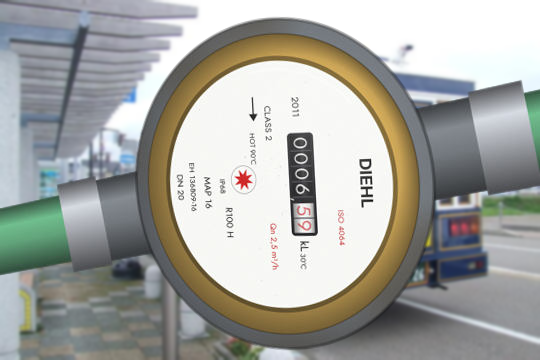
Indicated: 6.59,kL
